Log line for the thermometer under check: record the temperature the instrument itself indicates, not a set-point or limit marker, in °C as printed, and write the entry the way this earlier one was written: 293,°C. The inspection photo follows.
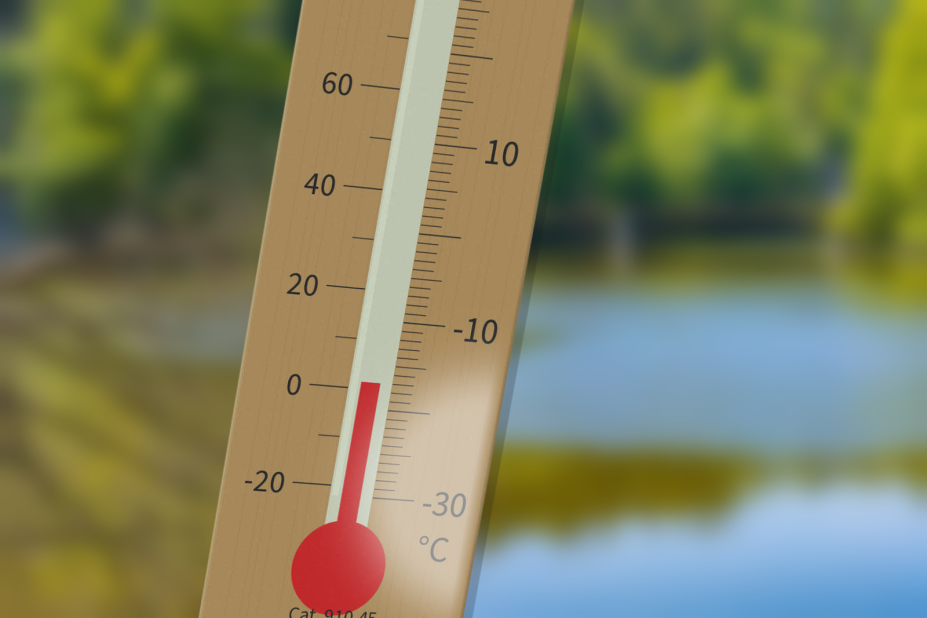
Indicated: -17,°C
